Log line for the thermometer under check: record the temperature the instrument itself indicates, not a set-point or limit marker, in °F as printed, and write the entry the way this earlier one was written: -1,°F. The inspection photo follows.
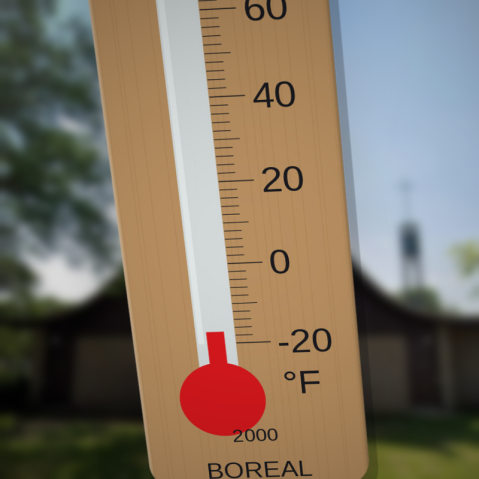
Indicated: -17,°F
